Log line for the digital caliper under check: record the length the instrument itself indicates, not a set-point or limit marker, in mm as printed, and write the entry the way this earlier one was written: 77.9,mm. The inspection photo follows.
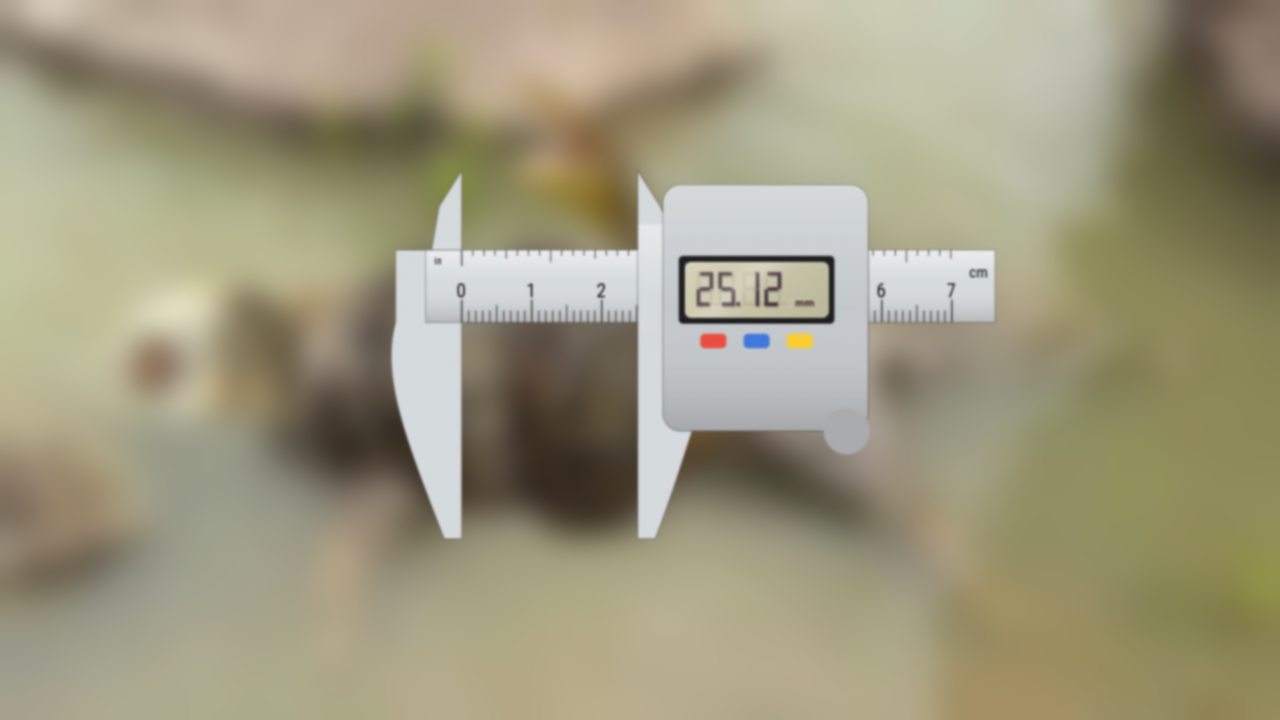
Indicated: 25.12,mm
